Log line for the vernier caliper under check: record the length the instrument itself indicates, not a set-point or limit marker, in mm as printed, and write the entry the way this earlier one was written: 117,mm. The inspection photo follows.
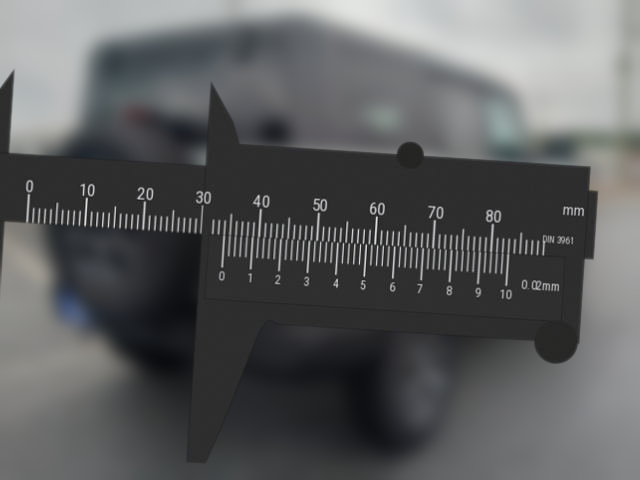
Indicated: 34.0,mm
